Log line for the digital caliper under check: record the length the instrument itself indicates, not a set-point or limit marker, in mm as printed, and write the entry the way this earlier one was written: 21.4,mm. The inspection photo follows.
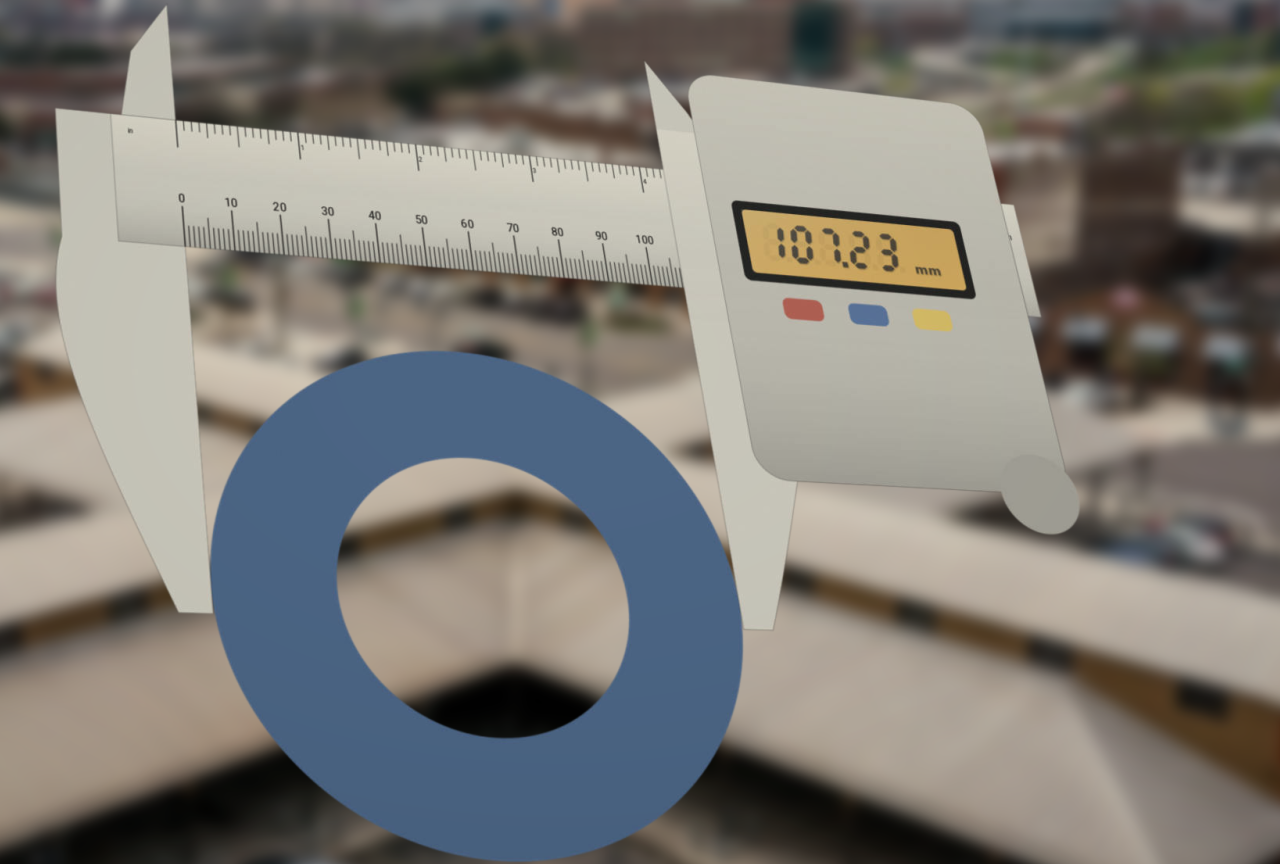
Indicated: 107.23,mm
